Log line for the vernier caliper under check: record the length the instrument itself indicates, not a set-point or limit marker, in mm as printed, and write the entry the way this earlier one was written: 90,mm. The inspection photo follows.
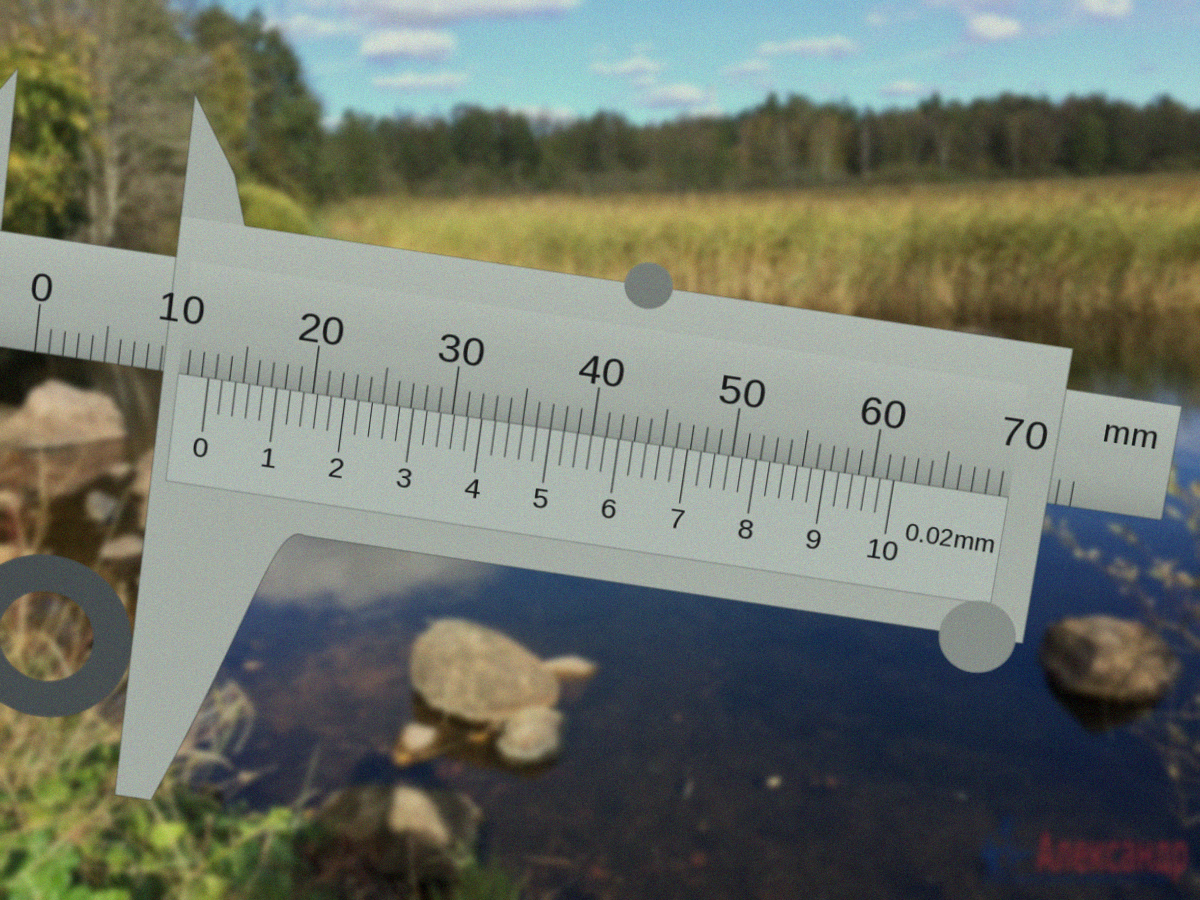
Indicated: 12.5,mm
